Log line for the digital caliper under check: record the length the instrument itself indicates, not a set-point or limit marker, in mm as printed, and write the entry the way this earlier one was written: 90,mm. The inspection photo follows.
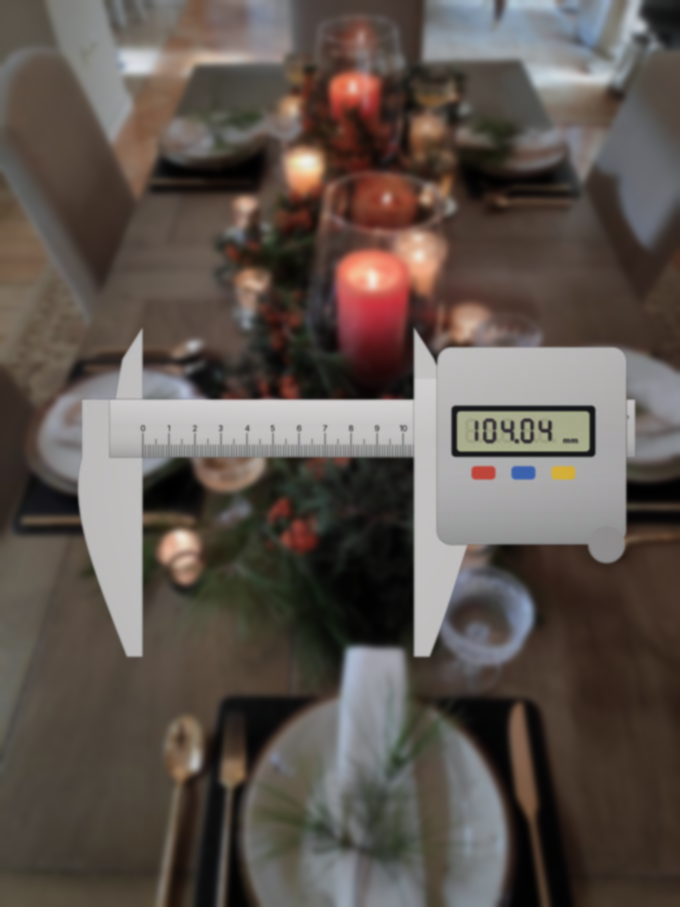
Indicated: 104.04,mm
